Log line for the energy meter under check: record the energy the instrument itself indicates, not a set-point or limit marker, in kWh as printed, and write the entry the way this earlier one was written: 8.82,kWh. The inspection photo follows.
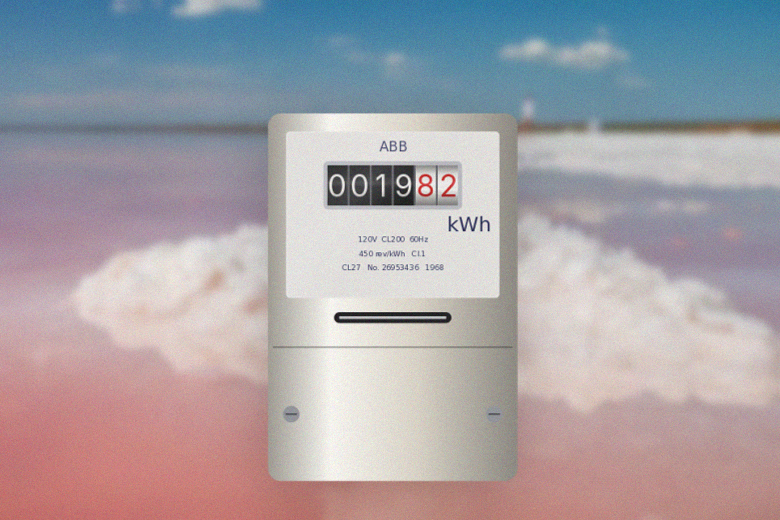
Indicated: 19.82,kWh
